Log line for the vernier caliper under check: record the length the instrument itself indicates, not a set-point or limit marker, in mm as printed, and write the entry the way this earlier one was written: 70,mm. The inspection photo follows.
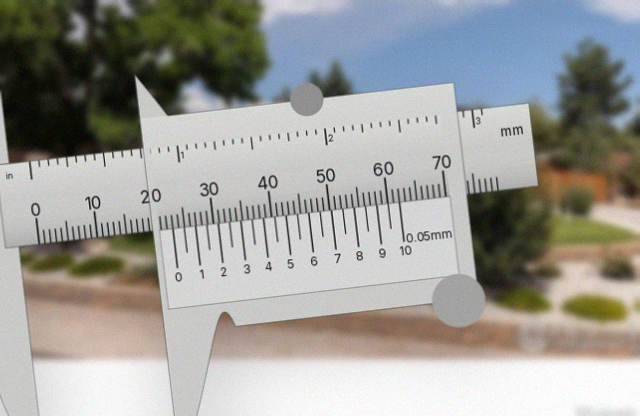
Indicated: 23.0,mm
